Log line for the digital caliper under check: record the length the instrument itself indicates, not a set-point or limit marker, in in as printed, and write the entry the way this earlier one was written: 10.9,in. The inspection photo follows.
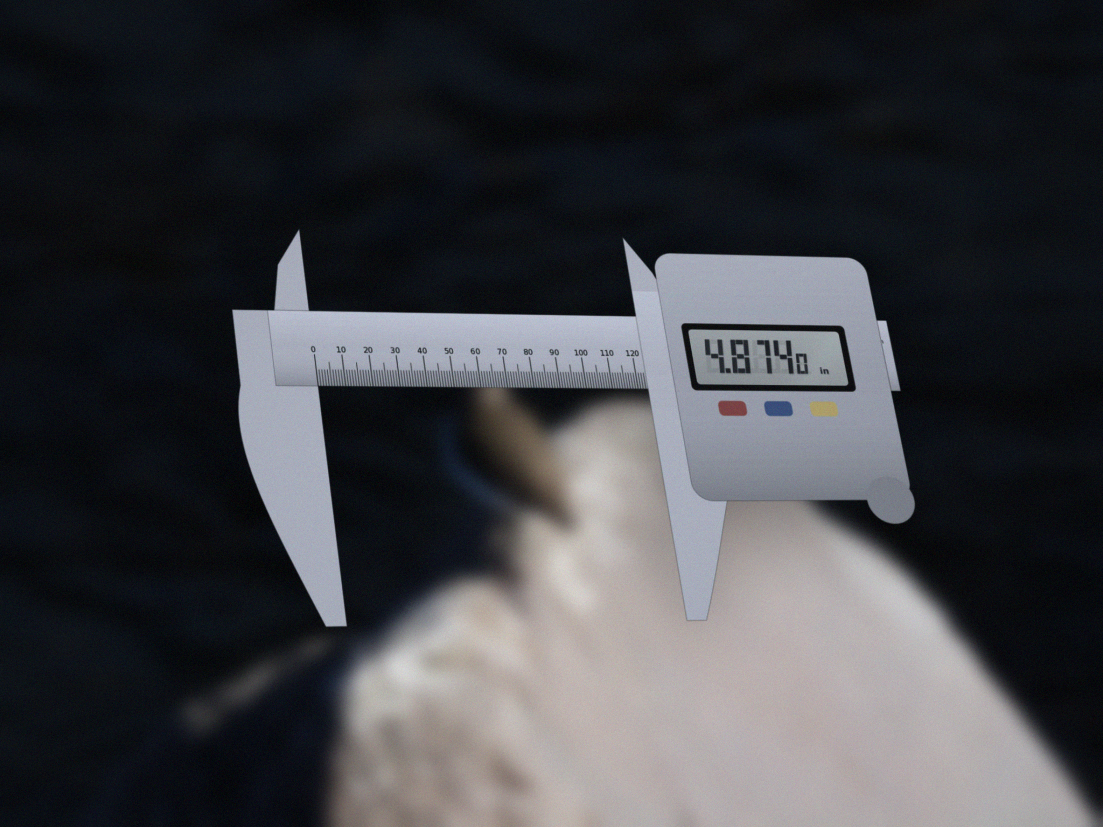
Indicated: 4.8740,in
